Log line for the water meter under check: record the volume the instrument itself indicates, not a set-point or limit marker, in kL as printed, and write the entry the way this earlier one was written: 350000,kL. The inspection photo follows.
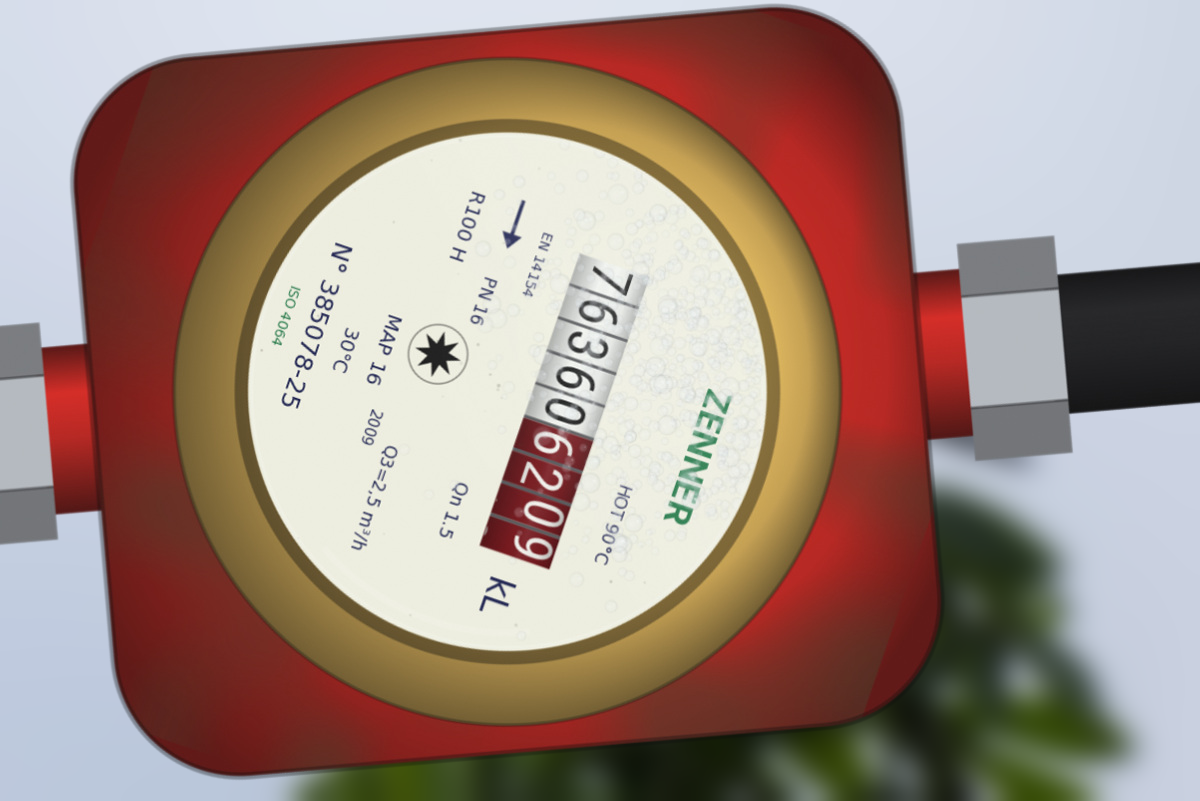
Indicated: 76360.6209,kL
